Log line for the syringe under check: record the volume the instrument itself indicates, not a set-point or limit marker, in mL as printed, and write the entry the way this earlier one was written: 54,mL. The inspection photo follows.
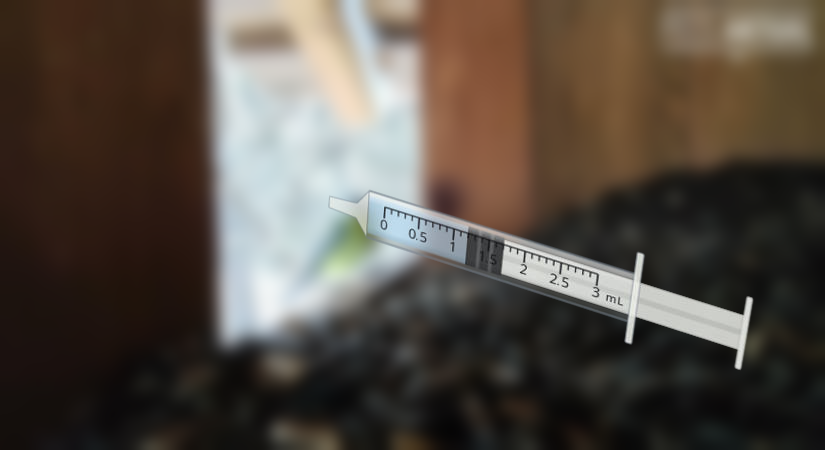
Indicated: 1.2,mL
